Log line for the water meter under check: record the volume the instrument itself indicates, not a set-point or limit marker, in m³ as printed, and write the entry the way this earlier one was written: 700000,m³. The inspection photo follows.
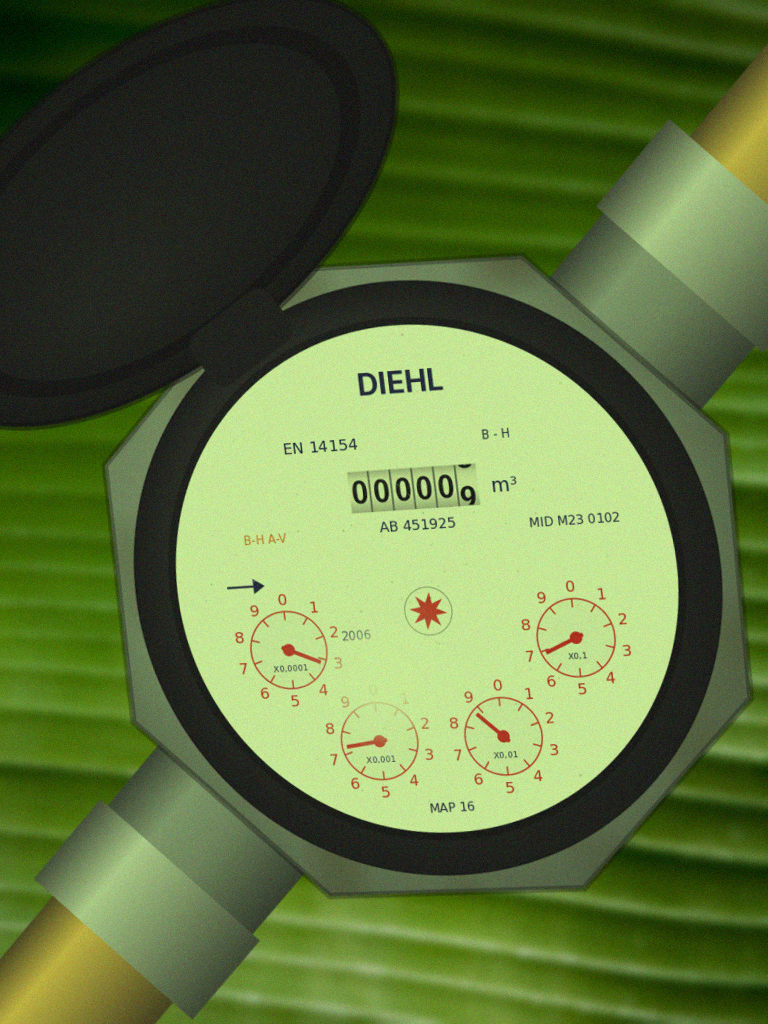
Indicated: 8.6873,m³
